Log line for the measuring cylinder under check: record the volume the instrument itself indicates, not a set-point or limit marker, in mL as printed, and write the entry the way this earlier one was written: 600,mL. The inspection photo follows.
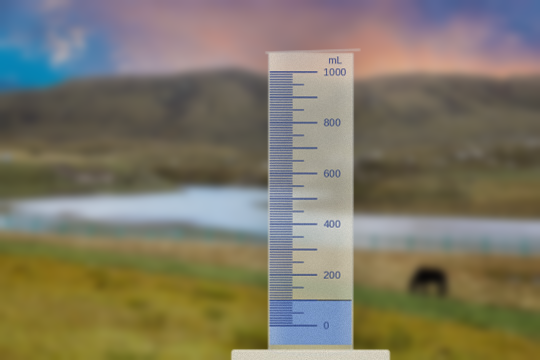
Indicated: 100,mL
